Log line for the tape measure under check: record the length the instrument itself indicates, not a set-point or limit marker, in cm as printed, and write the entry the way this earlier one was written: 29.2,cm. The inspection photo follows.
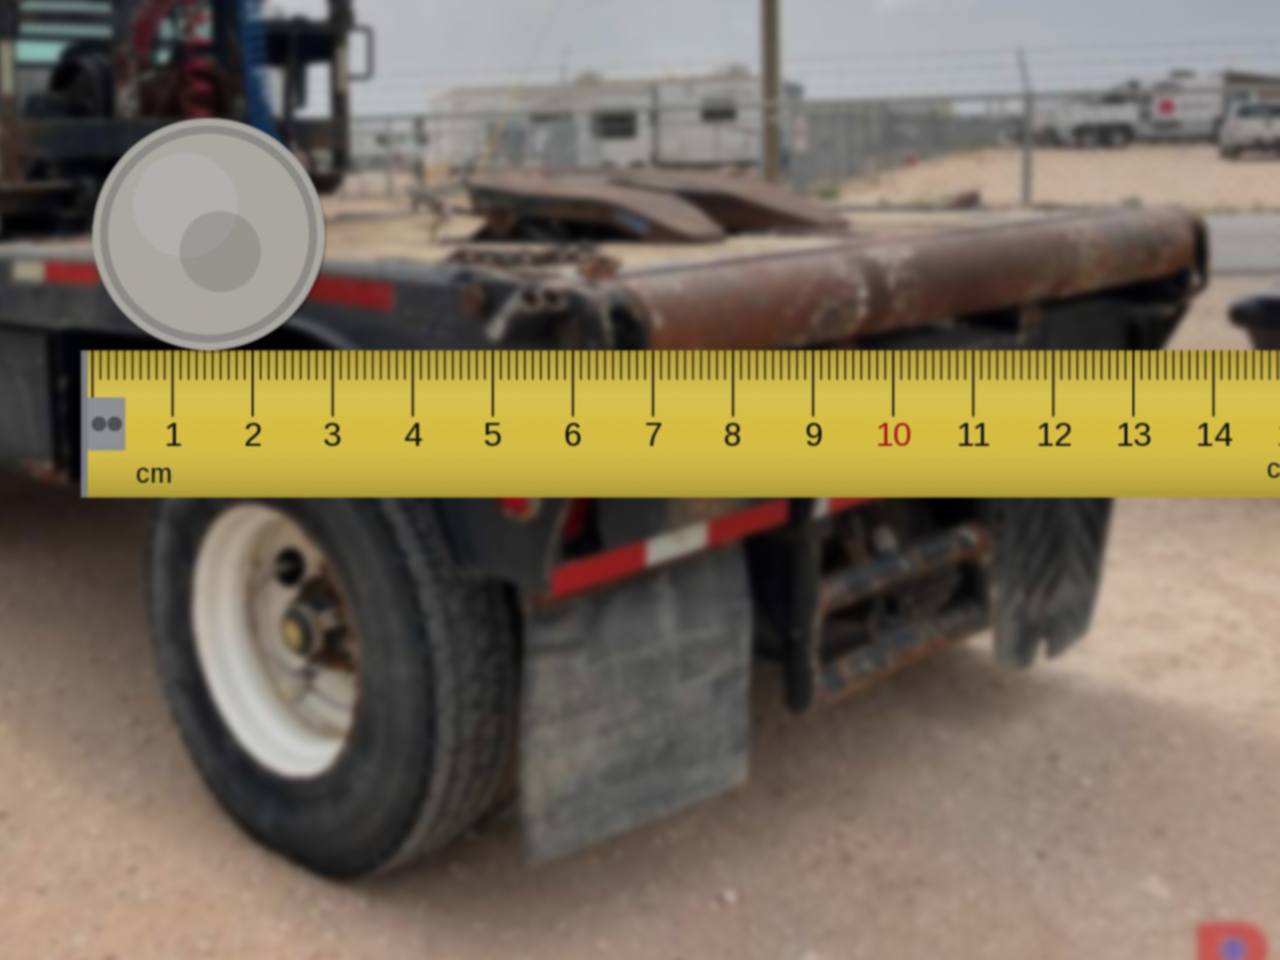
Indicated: 2.9,cm
